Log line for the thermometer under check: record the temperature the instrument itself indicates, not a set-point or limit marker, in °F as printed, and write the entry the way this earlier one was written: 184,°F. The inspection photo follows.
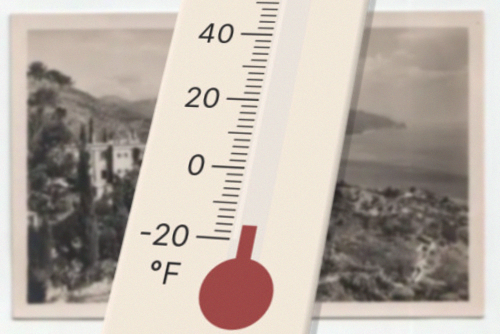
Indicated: -16,°F
